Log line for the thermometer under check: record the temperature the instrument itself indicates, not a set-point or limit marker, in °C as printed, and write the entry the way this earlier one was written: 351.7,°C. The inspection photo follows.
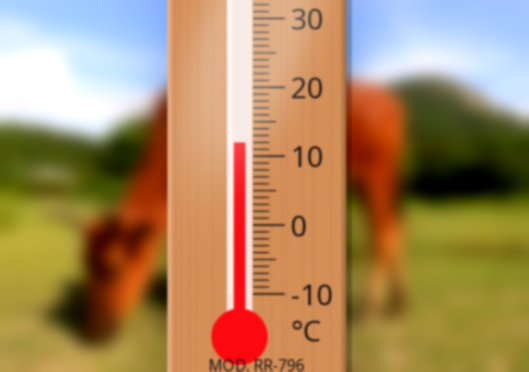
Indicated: 12,°C
